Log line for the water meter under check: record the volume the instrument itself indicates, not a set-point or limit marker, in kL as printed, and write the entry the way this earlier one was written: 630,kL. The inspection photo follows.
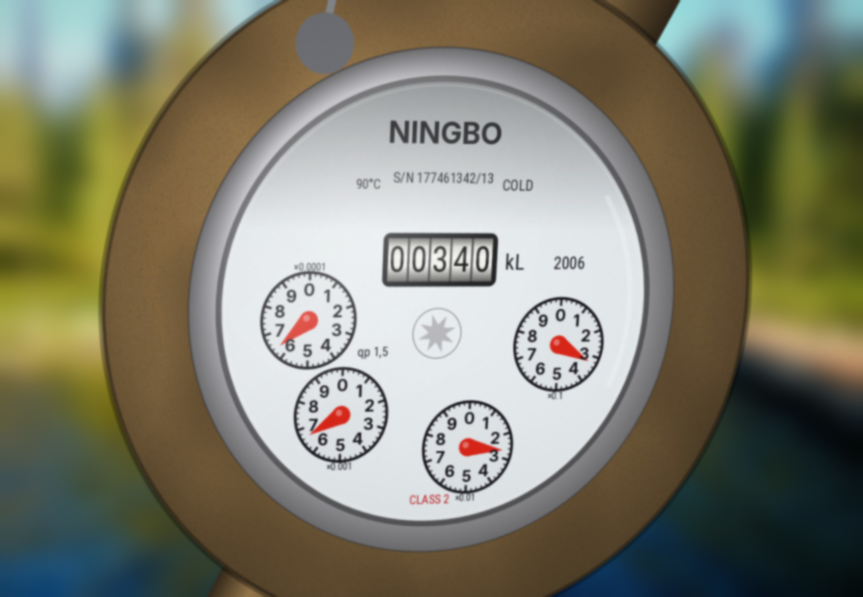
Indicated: 340.3266,kL
